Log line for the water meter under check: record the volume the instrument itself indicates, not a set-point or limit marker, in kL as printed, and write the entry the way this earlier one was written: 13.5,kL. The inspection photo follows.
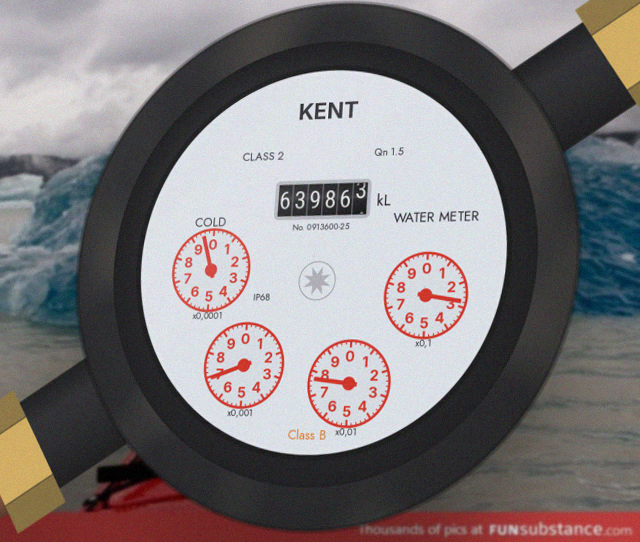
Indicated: 639863.2769,kL
